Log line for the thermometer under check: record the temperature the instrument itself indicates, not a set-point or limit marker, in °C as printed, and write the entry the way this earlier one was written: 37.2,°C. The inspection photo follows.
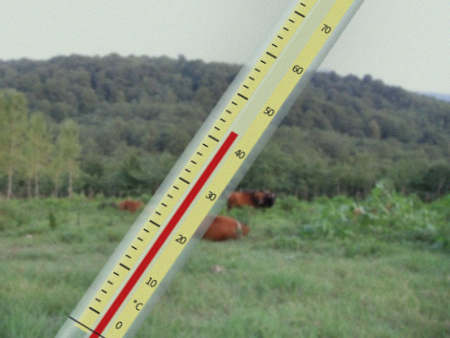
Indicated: 43,°C
